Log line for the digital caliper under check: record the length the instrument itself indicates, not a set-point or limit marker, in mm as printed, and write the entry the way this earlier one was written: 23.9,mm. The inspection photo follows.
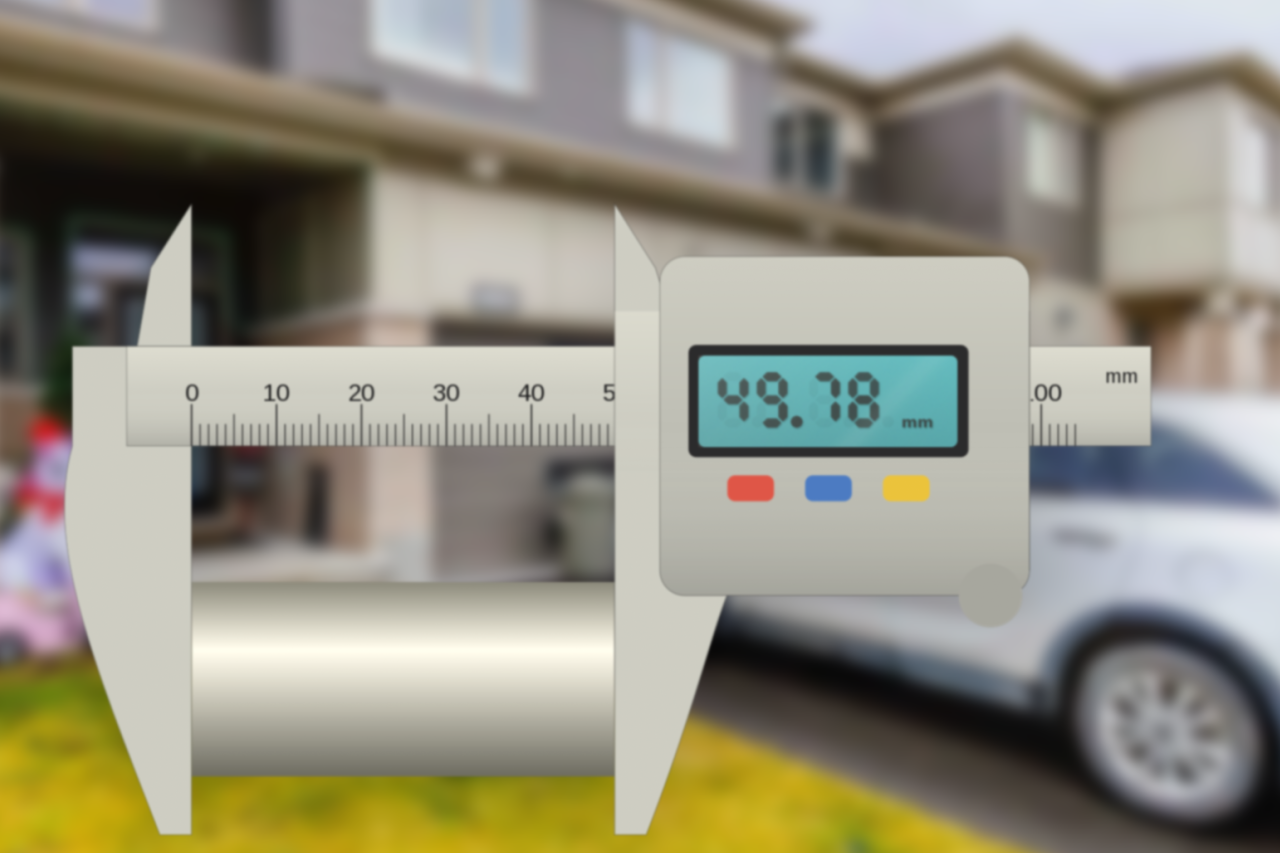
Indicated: 49.78,mm
